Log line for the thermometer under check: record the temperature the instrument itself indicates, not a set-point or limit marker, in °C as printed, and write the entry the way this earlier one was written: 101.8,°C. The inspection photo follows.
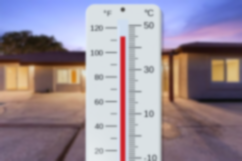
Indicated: 45,°C
